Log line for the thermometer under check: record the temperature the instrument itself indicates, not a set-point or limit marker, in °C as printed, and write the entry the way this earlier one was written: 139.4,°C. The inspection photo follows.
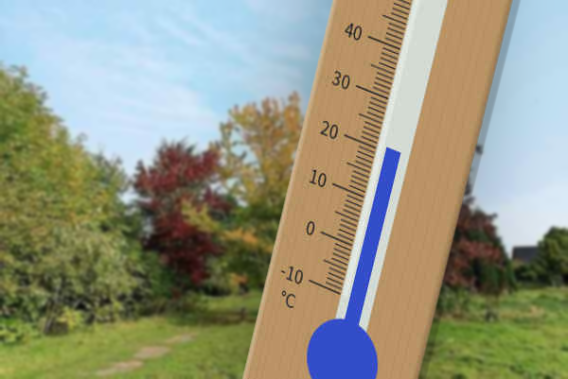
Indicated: 21,°C
